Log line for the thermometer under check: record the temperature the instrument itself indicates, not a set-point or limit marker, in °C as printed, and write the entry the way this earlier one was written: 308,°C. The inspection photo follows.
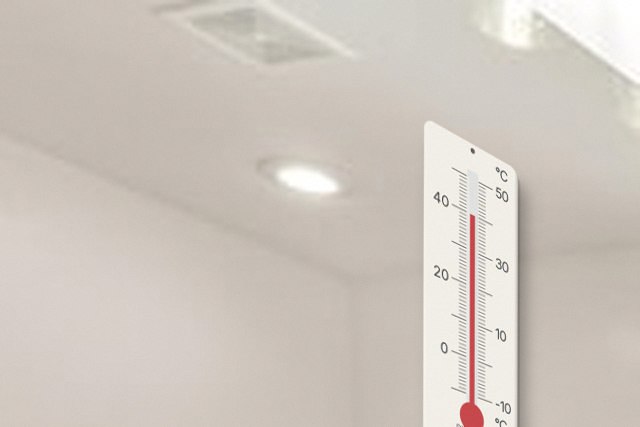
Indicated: 40,°C
